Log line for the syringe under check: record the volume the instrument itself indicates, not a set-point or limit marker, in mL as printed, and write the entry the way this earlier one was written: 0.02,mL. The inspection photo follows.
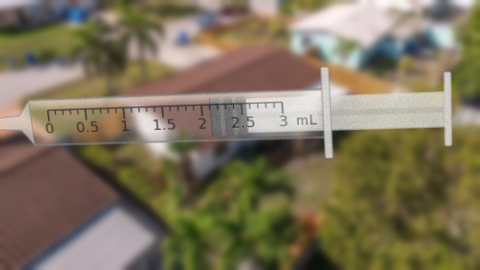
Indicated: 2.1,mL
